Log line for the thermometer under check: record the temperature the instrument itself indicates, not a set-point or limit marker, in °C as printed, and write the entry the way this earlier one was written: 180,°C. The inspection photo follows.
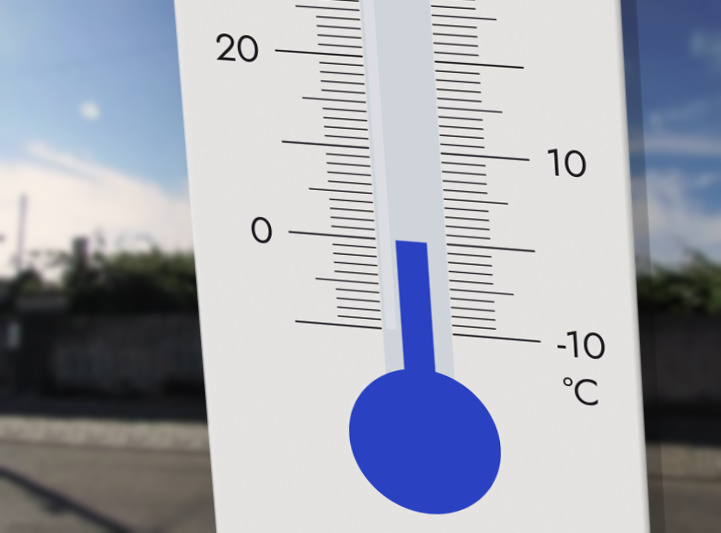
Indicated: 0,°C
